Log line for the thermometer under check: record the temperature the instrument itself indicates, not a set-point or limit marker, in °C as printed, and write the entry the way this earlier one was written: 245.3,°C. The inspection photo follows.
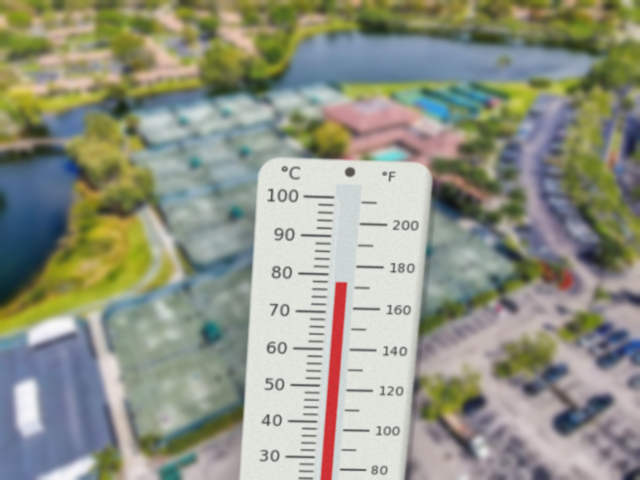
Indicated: 78,°C
